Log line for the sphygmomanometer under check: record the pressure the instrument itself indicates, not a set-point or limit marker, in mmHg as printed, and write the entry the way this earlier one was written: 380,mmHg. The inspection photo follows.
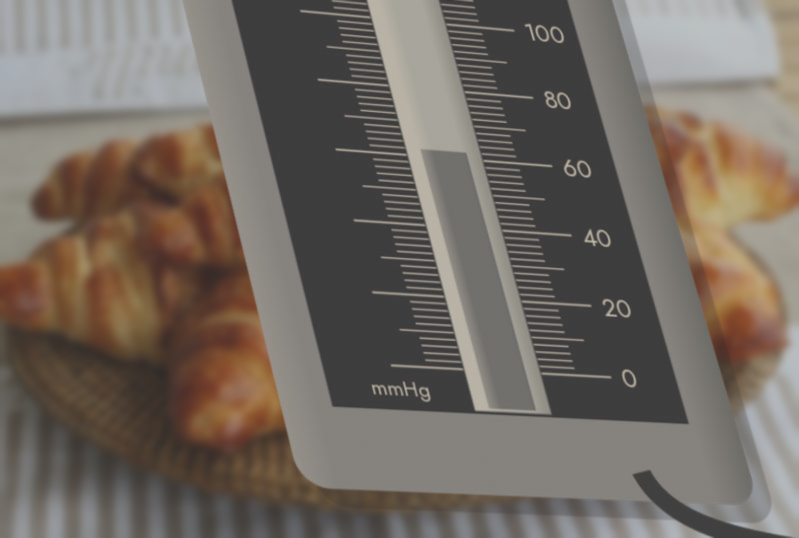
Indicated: 62,mmHg
